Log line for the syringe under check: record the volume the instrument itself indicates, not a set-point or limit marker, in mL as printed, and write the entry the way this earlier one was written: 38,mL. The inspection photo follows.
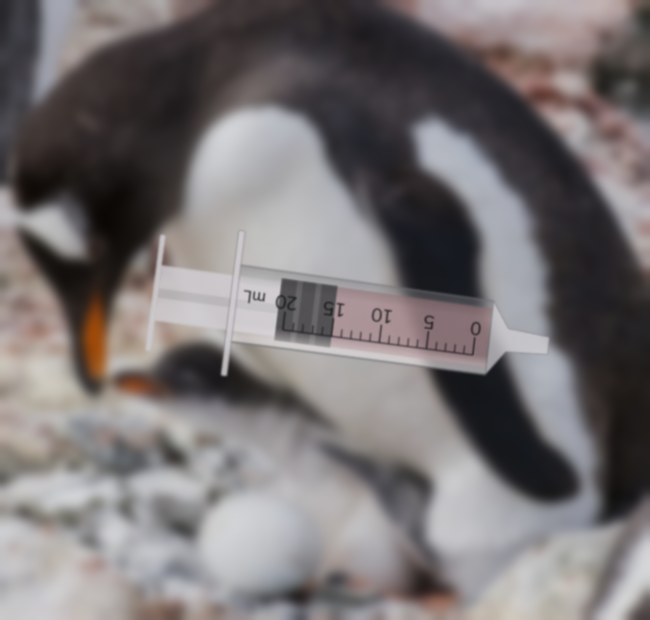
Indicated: 15,mL
